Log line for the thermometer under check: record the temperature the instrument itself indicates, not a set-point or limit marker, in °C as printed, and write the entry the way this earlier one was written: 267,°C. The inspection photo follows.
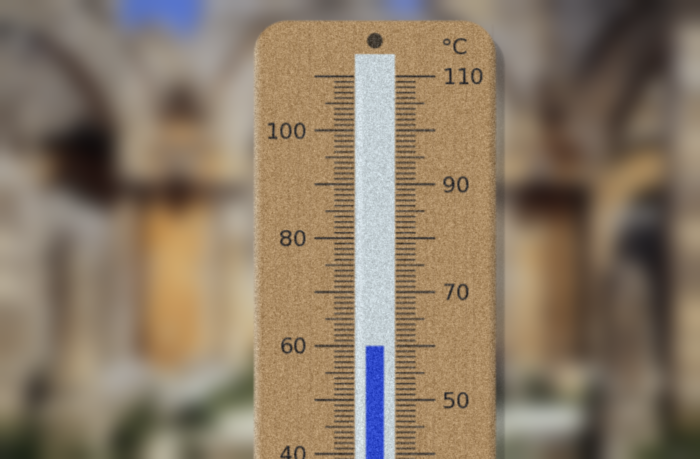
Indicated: 60,°C
